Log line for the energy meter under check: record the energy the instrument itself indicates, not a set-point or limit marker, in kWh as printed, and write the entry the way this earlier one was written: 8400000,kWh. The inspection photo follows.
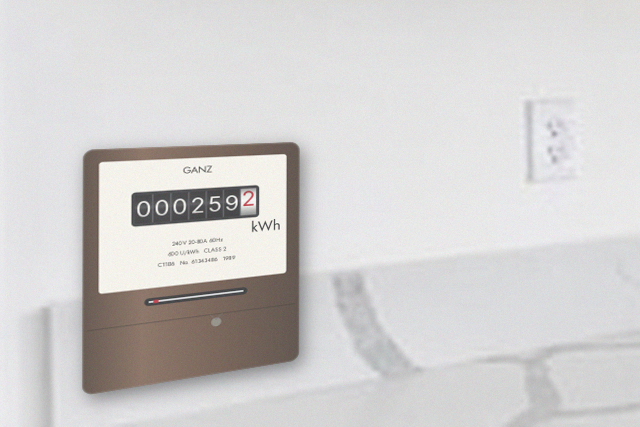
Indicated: 259.2,kWh
